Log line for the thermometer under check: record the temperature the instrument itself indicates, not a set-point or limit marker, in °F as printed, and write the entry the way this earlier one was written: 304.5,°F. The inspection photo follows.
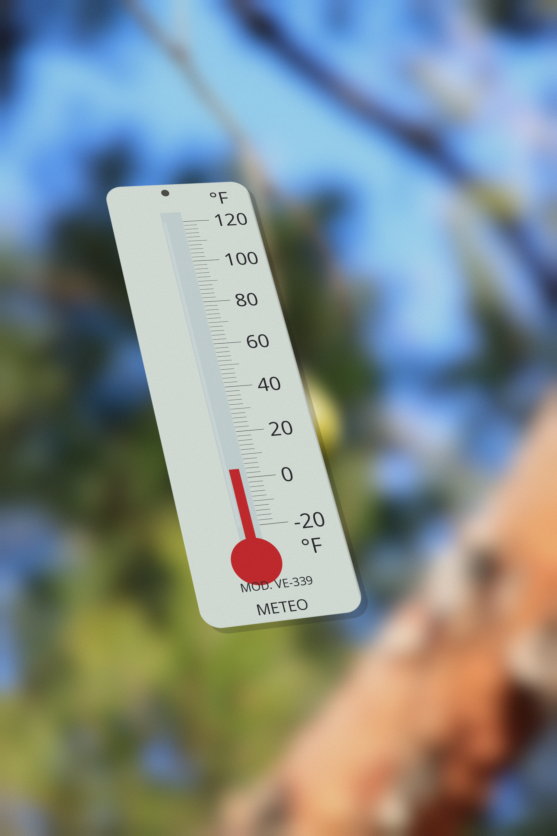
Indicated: 4,°F
